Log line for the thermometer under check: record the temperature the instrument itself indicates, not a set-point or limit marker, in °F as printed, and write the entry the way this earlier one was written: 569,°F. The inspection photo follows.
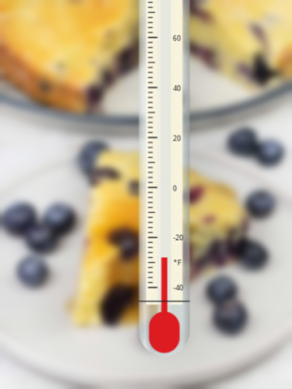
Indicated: -28,°F
